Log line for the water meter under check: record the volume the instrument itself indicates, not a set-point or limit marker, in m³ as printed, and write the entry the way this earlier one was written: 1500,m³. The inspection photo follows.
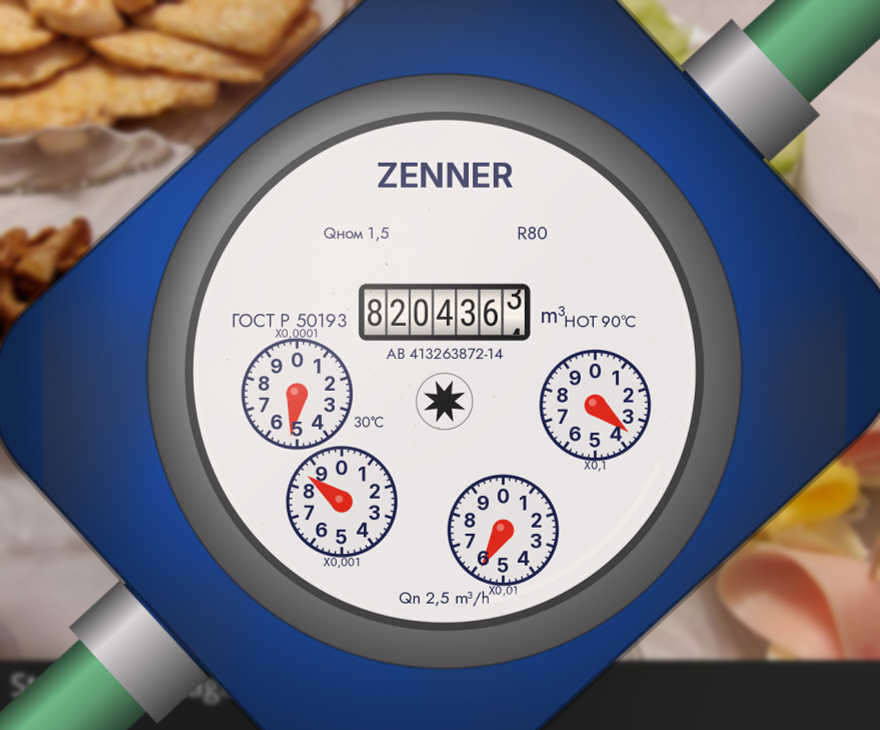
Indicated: 8204363.3585,m³
